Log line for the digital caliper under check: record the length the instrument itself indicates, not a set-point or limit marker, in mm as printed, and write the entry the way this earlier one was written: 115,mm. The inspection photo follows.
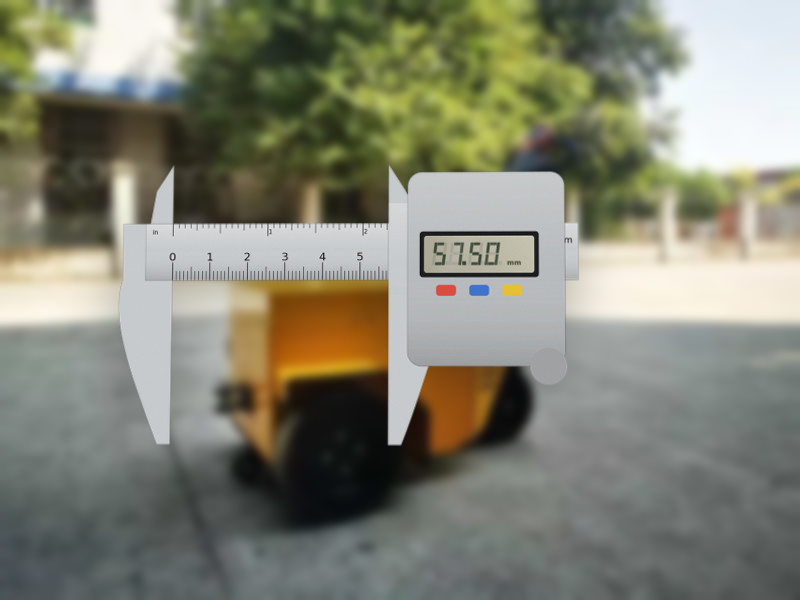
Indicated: 57.50,mm
